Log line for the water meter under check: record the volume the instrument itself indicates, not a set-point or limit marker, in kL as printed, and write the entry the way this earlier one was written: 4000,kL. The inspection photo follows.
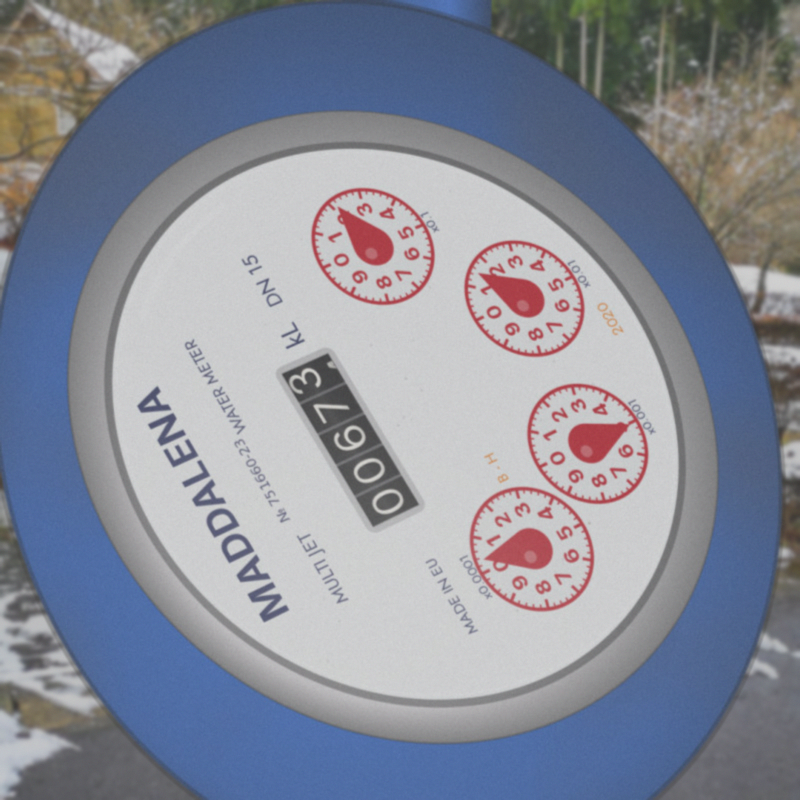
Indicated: 673.2150,kL
